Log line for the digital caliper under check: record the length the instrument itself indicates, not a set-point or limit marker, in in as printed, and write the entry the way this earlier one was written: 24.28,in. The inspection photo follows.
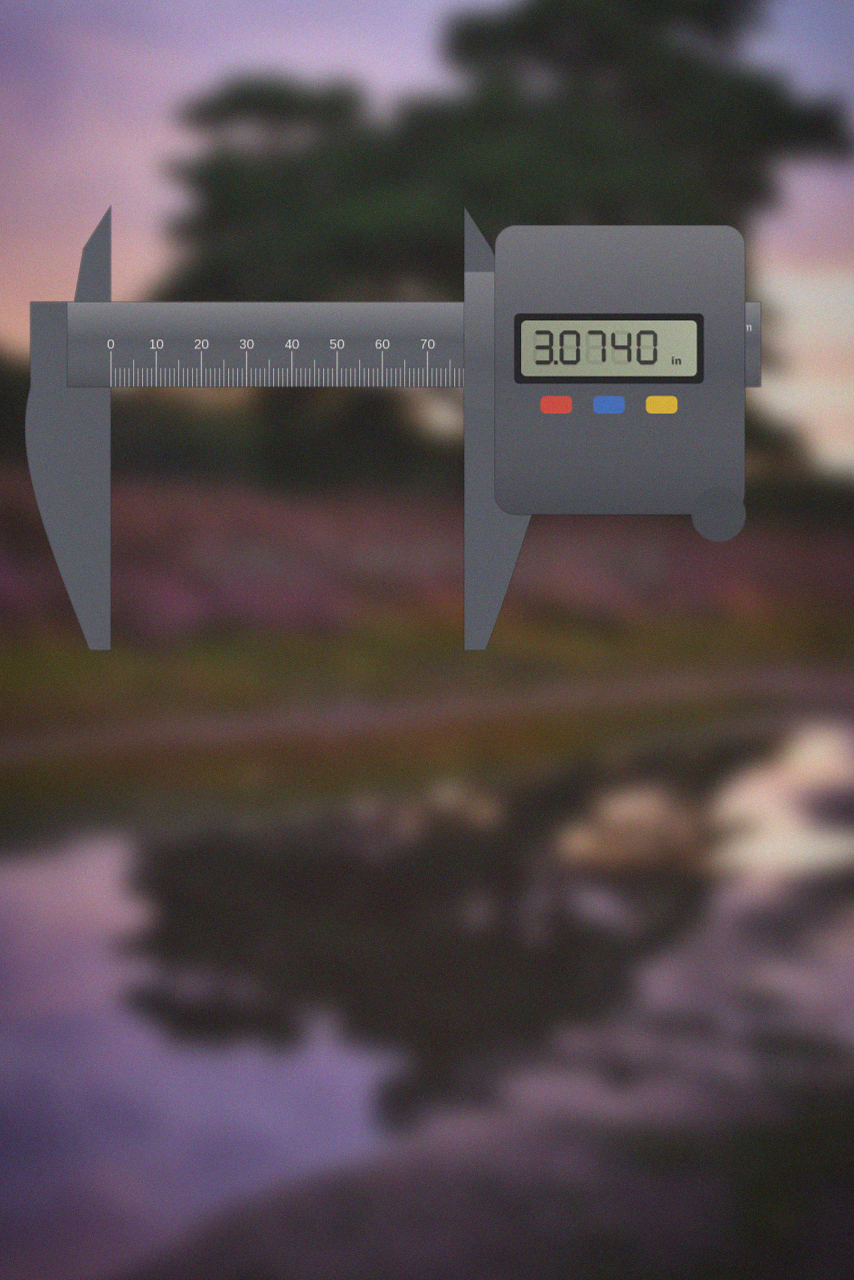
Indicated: 3.0740,in
